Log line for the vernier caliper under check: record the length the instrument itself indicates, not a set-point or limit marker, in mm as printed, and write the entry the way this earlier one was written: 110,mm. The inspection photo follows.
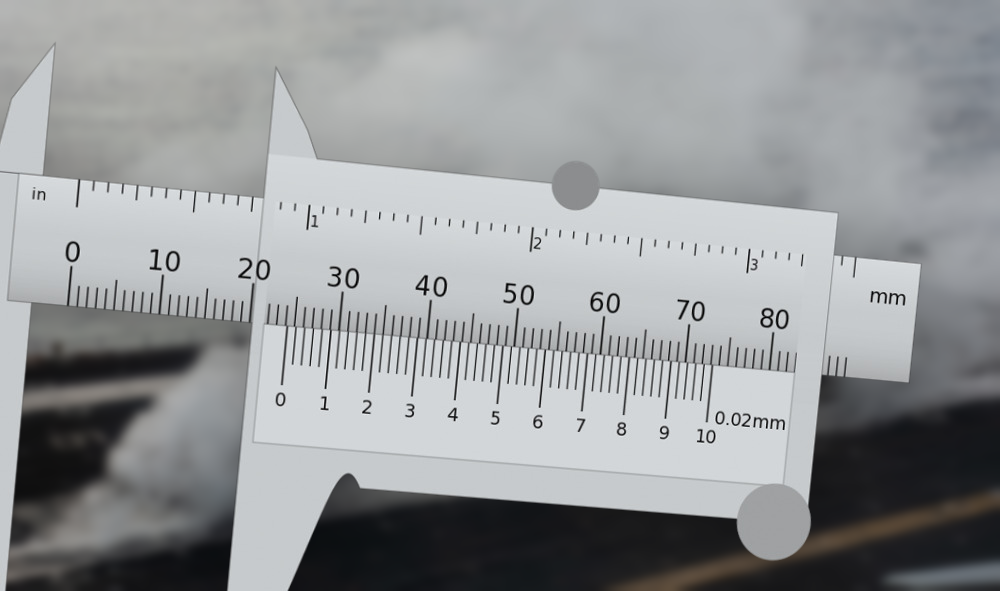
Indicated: 24.2,mm
